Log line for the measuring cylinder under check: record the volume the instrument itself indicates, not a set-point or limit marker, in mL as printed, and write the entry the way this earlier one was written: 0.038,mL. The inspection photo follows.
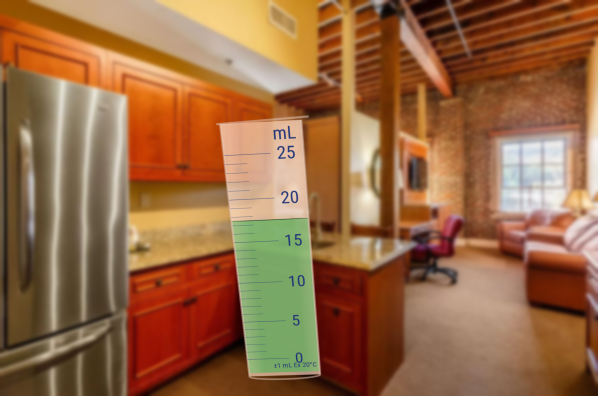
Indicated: 17.5,mL
